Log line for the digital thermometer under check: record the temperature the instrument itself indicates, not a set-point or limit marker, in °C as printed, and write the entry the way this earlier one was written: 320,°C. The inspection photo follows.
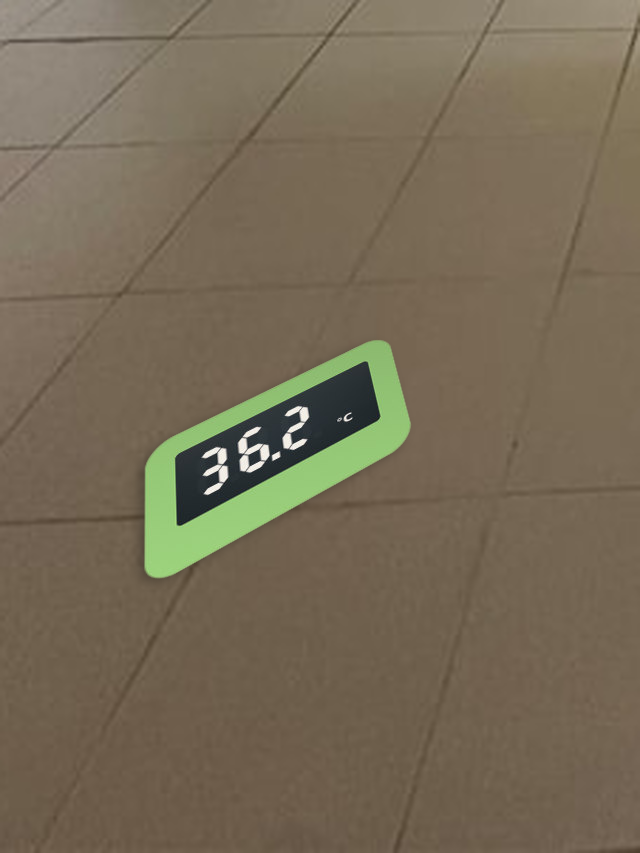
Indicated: 36.2,°C
